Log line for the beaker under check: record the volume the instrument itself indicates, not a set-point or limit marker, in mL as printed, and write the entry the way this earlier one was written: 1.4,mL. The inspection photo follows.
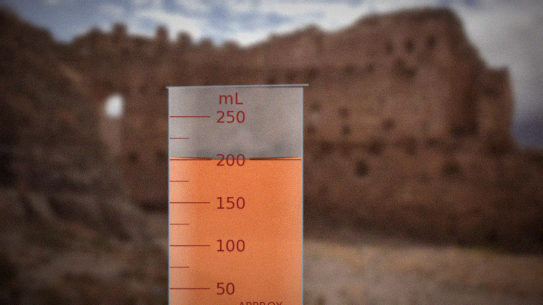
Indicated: 200,mL
